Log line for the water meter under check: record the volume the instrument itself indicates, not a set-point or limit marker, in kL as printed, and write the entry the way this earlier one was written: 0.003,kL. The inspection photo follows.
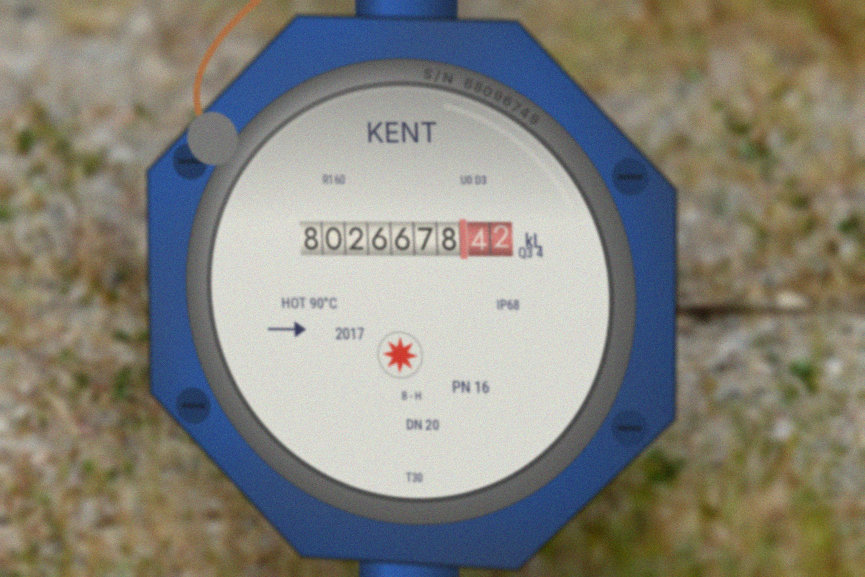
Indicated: 8026678.42,kL
